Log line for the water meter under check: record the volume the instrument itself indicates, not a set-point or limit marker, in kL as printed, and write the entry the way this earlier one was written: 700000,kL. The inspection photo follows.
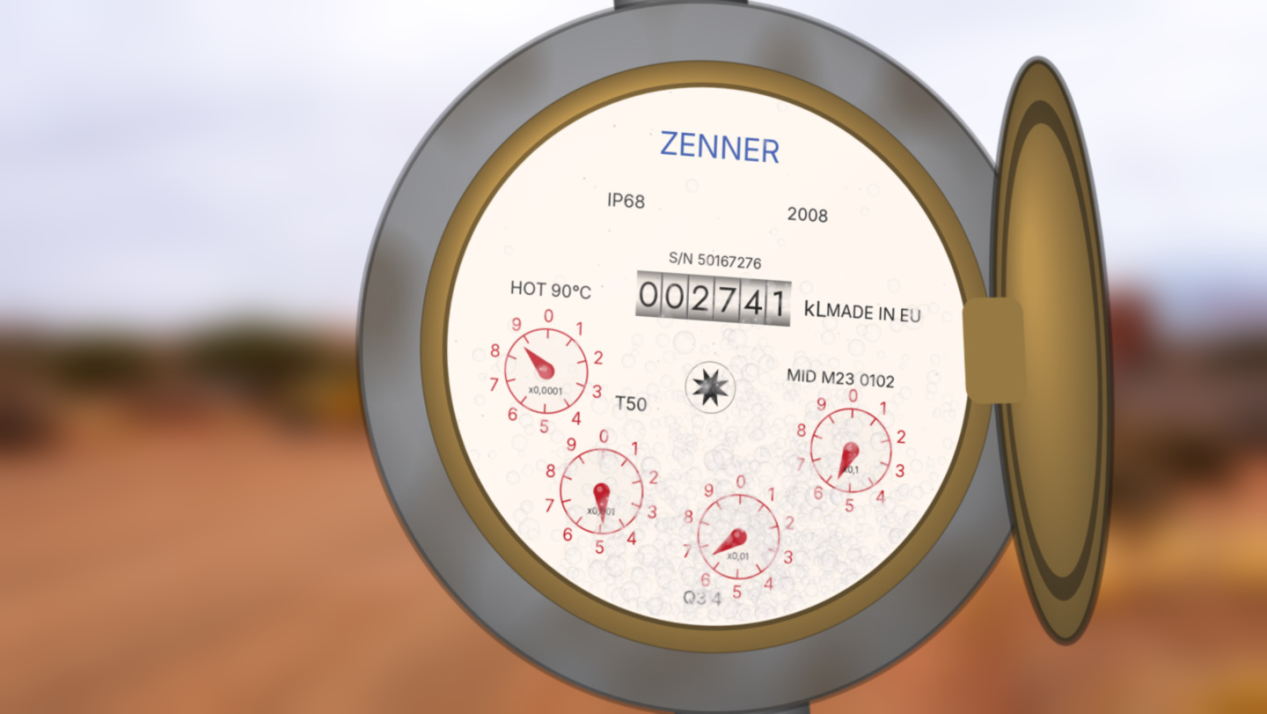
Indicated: 2741.5648,kL
